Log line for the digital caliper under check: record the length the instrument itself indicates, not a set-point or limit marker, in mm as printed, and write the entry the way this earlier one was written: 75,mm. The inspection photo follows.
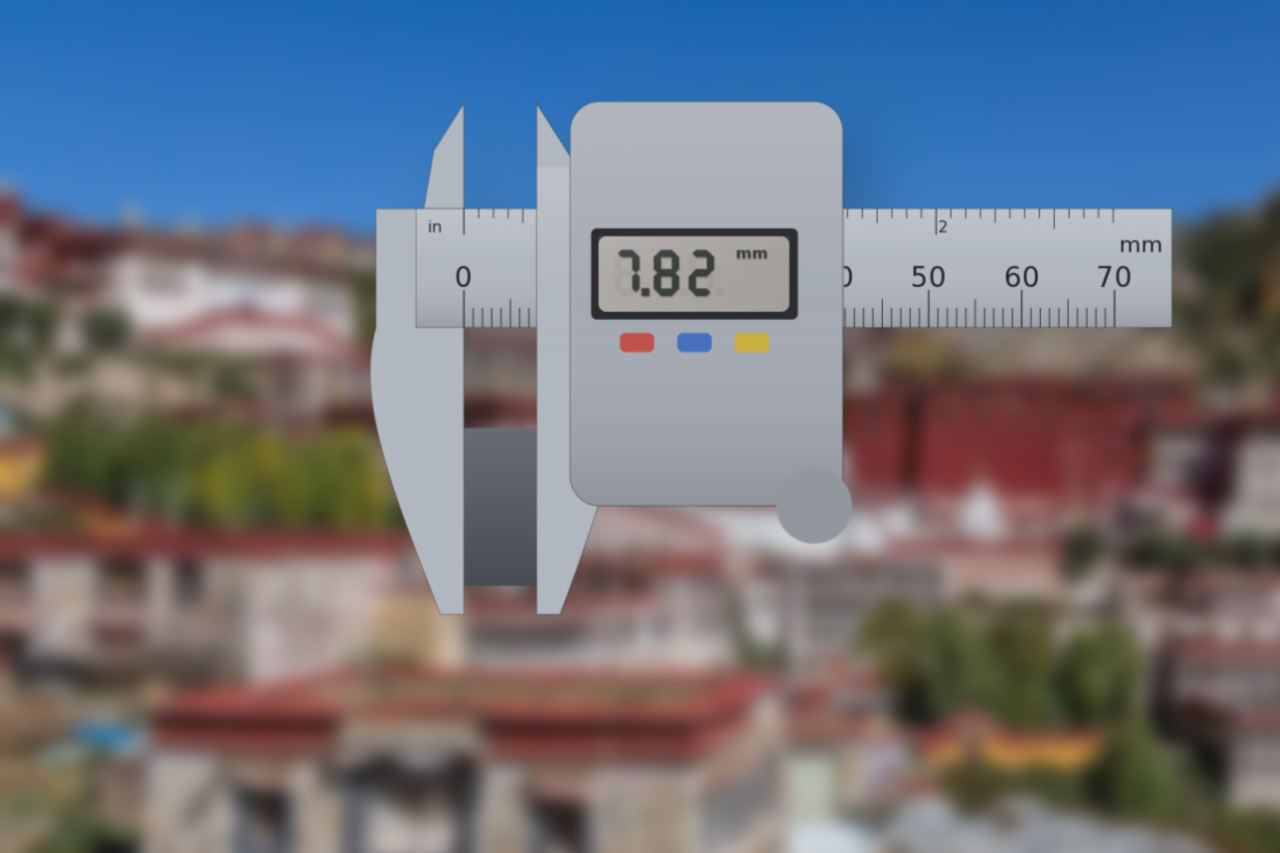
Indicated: 7.82,mm
